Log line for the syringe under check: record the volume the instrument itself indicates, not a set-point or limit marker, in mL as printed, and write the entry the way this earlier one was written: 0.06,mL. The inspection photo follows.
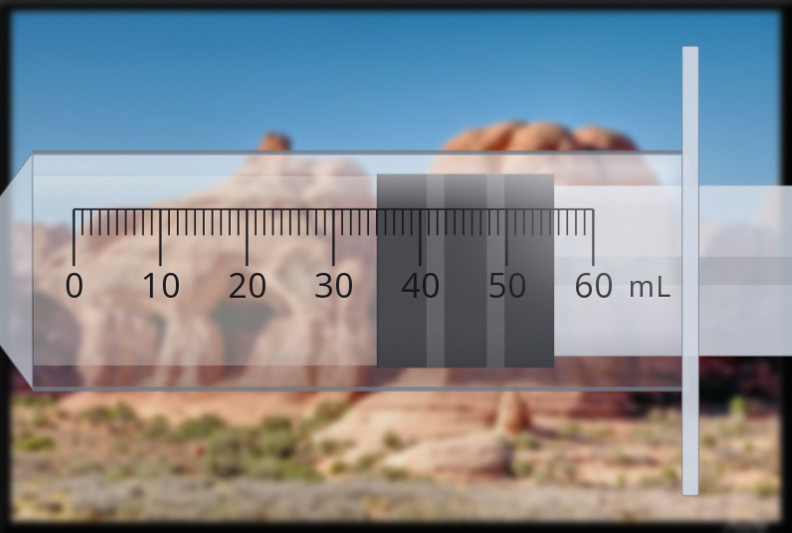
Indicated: 35,mL
